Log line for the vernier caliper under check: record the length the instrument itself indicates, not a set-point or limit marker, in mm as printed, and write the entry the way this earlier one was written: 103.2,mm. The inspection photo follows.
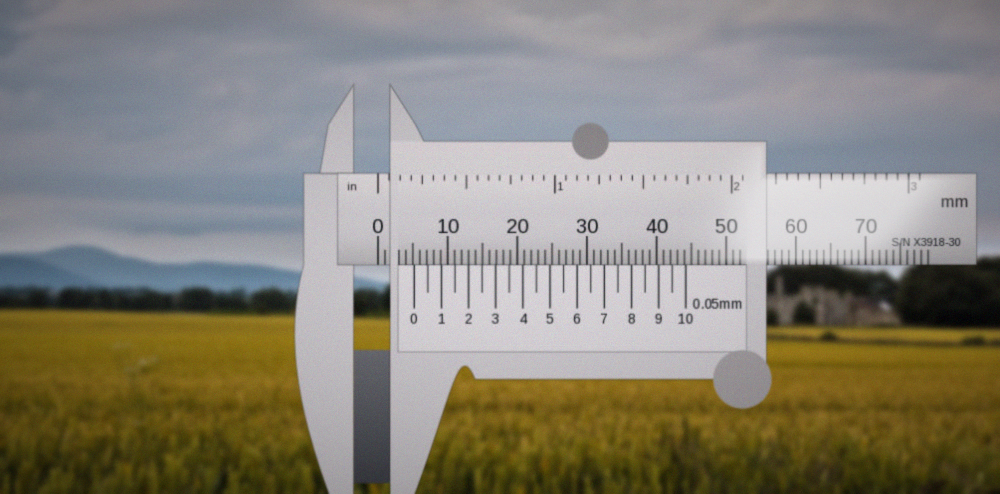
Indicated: 5.2,mm
